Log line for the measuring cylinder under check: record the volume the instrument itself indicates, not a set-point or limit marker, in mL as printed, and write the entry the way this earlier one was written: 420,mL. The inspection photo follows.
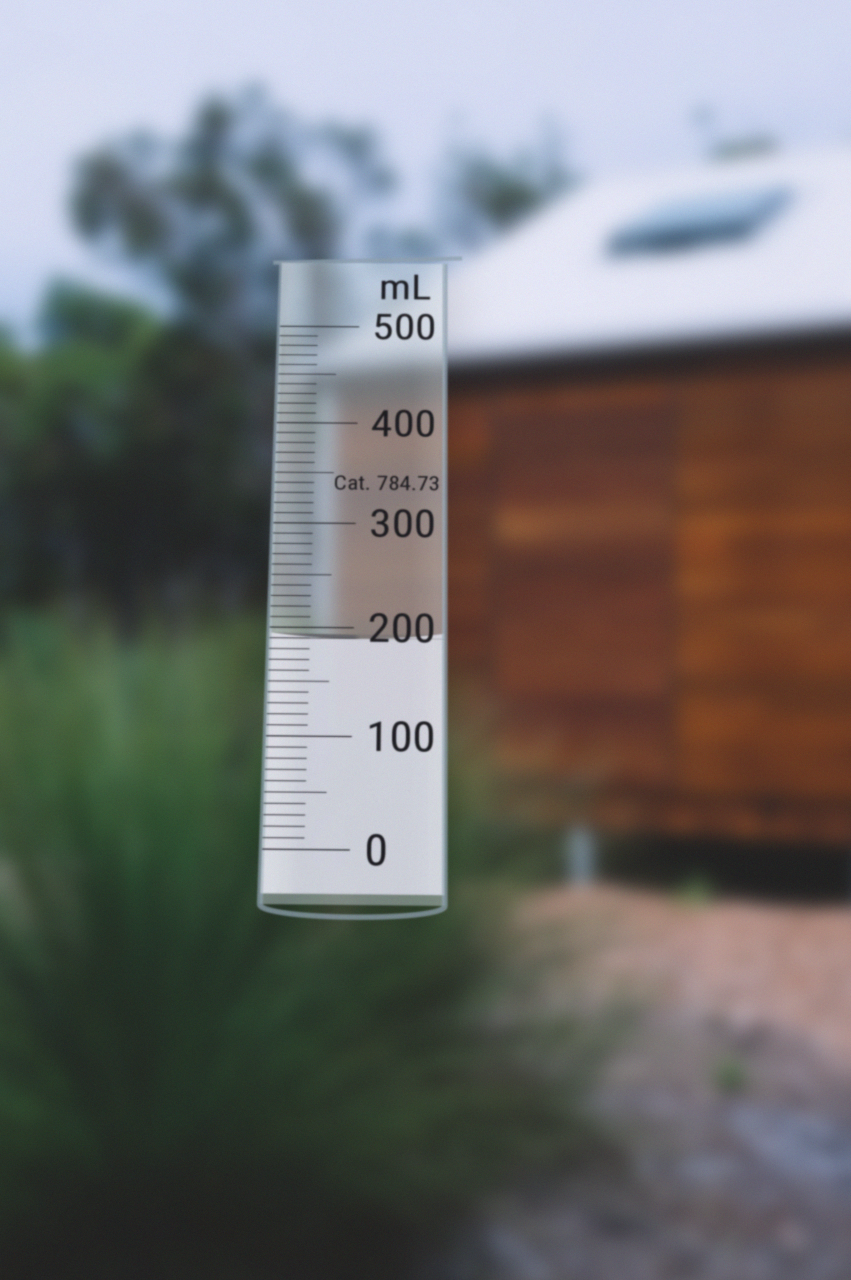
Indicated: 190,mL
